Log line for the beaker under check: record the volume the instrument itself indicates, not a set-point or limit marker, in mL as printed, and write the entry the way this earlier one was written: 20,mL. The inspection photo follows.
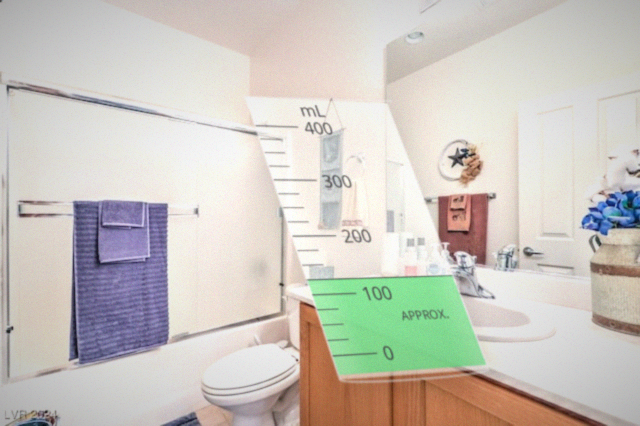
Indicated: 125,mL
